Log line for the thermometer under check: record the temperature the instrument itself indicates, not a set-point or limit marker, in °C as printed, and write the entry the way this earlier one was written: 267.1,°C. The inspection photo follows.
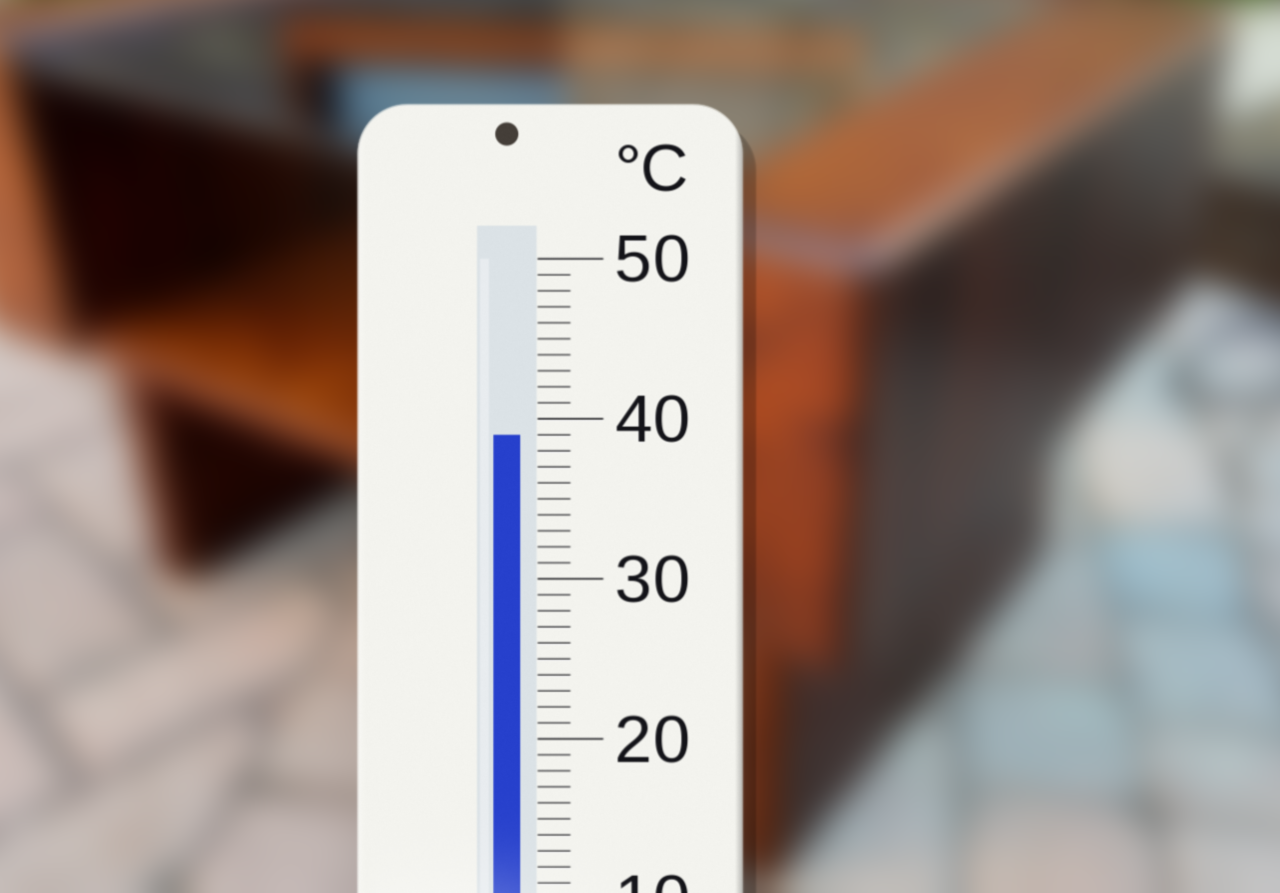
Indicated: 39,°C
